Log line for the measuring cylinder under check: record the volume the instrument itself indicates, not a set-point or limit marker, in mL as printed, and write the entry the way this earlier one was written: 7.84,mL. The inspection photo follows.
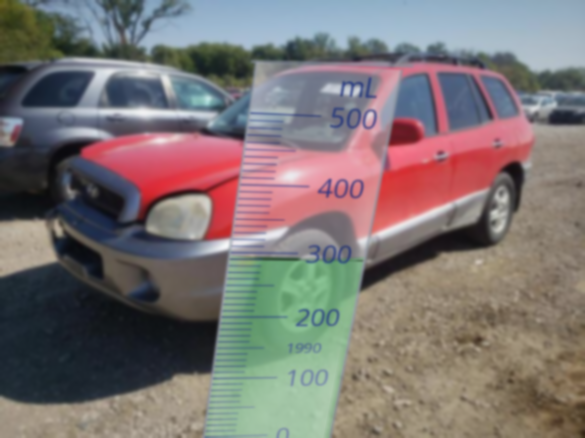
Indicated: 290,mL
